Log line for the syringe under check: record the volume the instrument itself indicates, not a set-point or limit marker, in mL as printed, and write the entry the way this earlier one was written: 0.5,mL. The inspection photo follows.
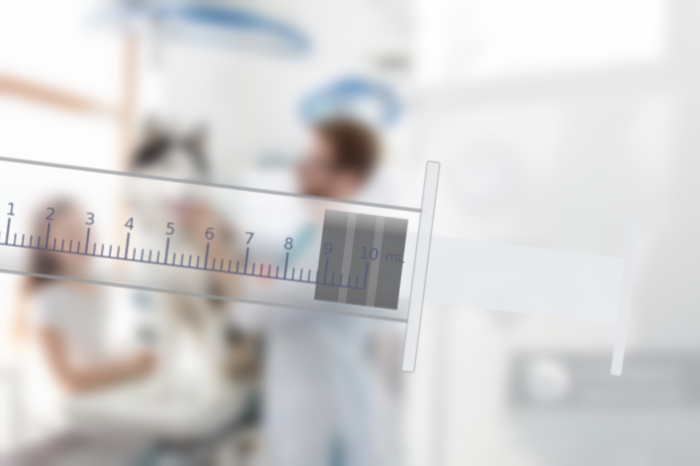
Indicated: 8.8,mL
